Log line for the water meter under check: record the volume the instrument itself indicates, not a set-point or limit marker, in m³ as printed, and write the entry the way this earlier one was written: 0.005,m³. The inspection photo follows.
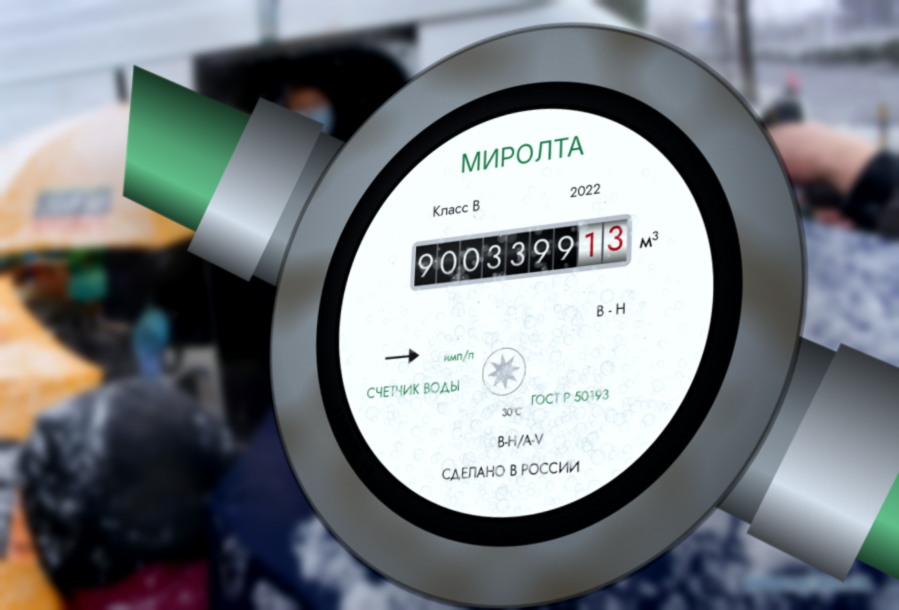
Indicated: 9003399.13,m³
